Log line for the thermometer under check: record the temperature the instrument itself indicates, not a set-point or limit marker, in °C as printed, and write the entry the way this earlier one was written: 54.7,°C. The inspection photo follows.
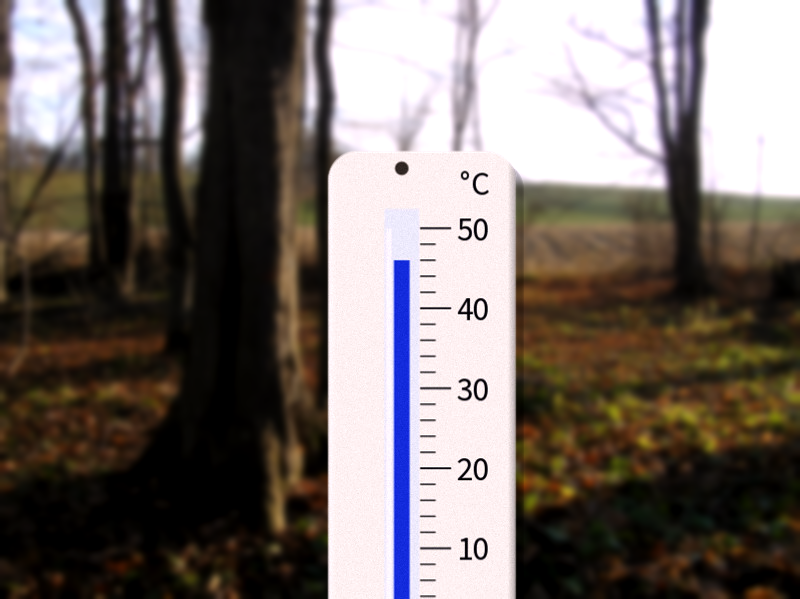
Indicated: 46,°C
